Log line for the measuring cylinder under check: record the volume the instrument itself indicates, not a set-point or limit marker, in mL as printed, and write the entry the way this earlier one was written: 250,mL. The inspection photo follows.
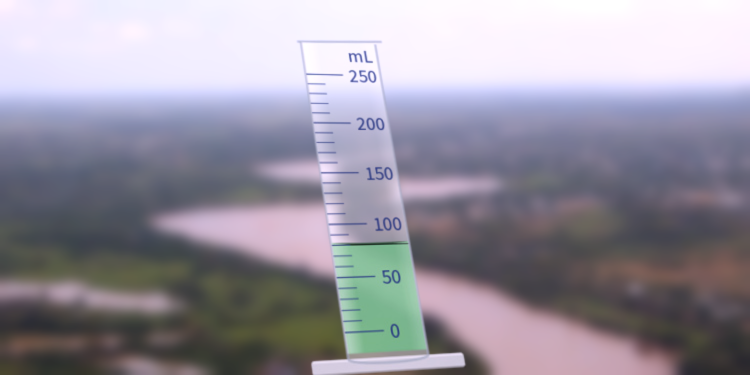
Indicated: 80,mL
